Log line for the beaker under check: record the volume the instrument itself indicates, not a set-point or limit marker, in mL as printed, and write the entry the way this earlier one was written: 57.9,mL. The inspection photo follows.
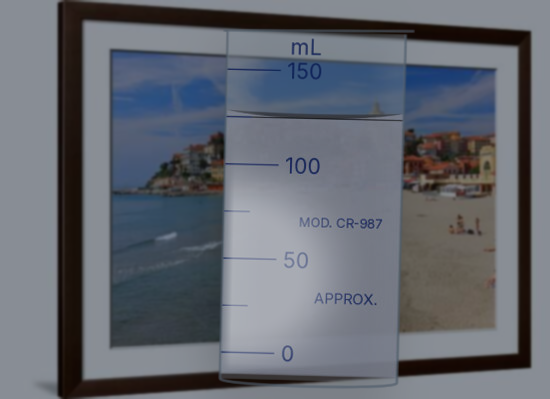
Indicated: 125,mL
